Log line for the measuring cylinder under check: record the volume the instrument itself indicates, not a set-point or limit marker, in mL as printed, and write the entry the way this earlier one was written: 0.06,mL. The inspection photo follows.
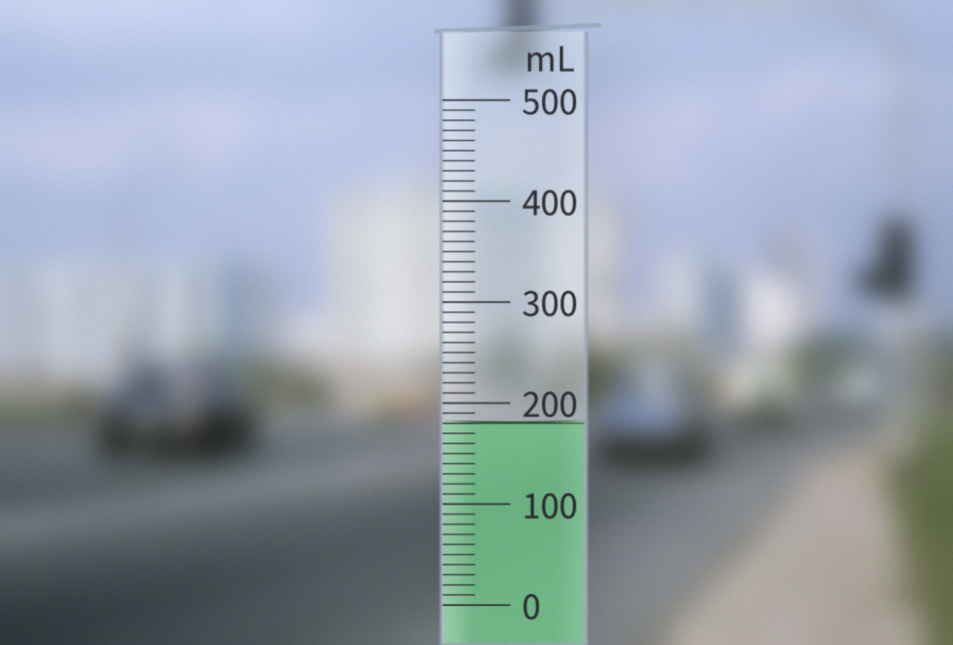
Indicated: 180,mL
